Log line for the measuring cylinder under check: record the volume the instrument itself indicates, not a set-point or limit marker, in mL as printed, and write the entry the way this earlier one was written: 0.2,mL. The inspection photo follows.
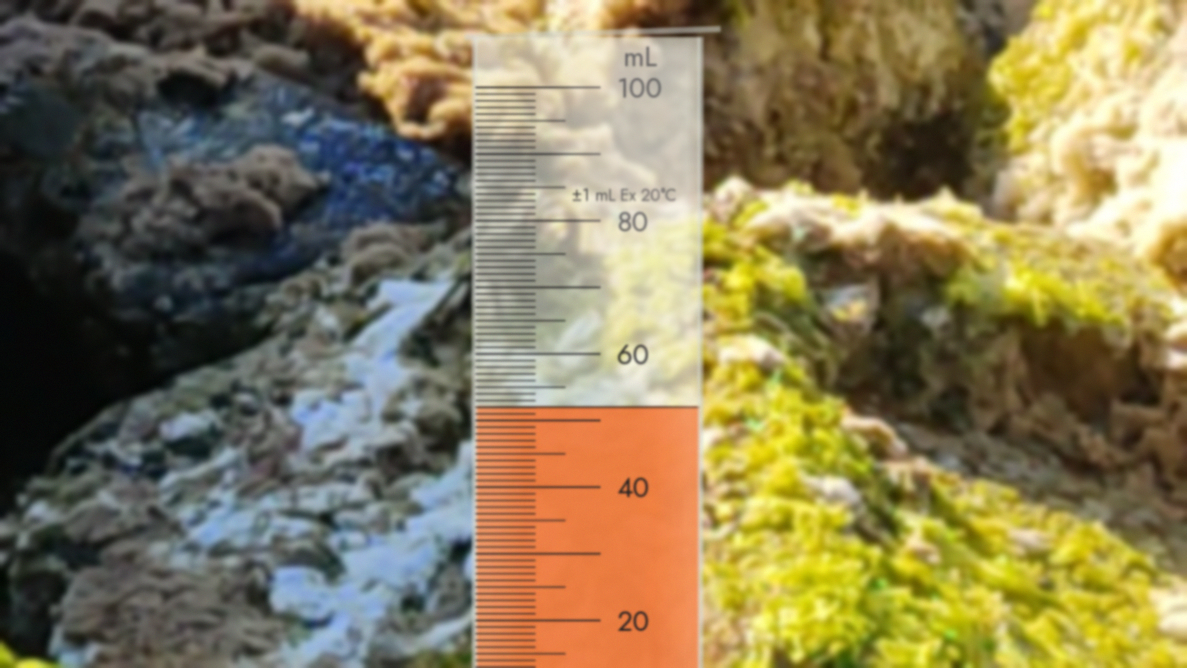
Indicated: 52,mL
